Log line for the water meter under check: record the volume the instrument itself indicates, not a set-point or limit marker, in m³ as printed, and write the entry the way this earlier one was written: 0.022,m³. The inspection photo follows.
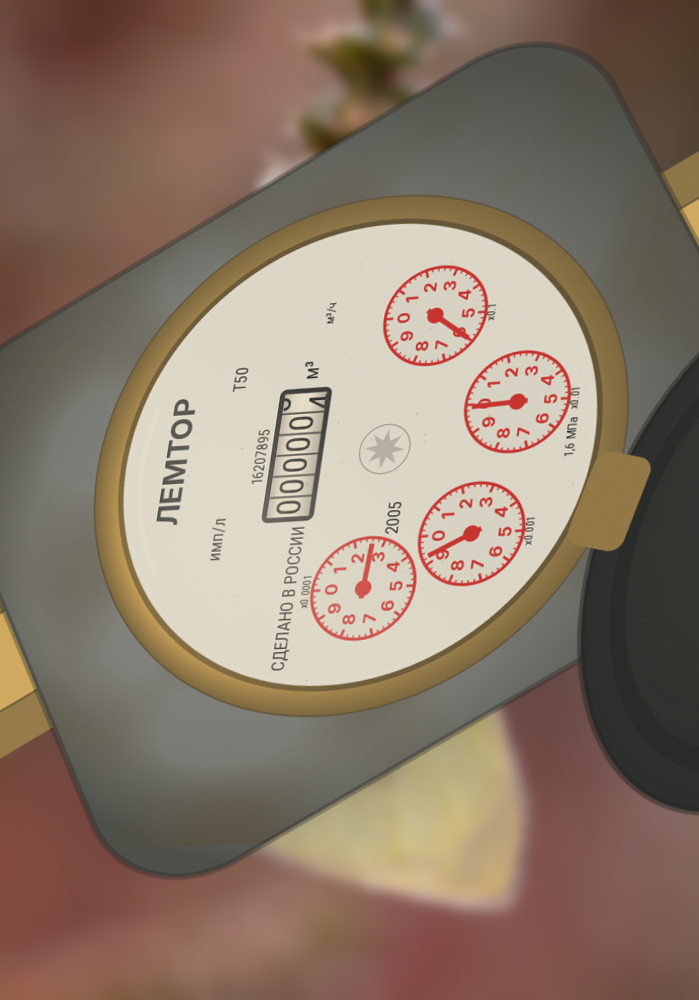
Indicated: 3.5992,m³
